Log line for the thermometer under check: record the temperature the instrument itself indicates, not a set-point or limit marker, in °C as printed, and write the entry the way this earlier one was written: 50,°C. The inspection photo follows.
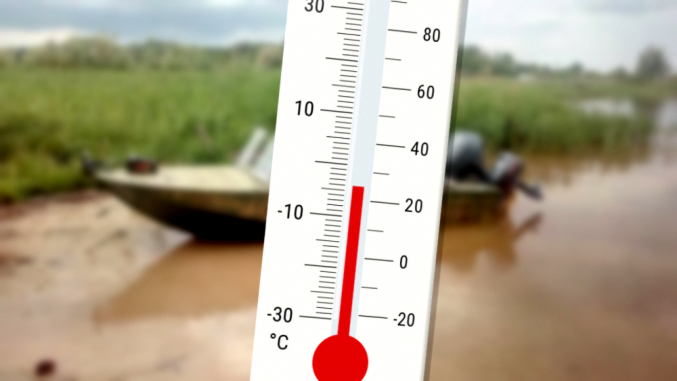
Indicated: -4,°C
